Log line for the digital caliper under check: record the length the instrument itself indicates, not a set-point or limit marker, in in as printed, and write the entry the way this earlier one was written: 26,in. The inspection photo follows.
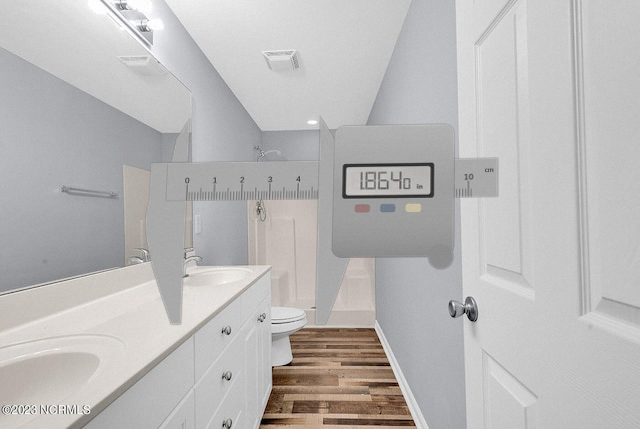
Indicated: 1.8640,in
